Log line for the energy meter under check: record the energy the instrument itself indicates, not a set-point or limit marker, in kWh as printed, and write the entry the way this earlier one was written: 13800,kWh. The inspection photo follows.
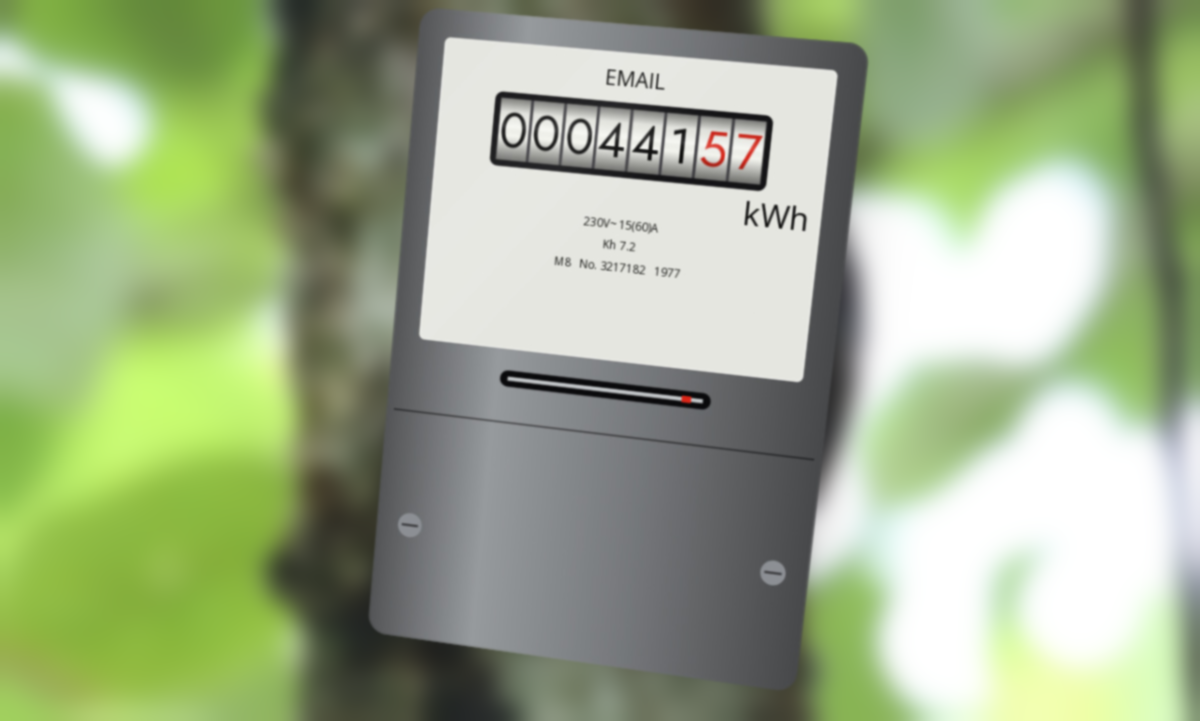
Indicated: 441.57,kWh
